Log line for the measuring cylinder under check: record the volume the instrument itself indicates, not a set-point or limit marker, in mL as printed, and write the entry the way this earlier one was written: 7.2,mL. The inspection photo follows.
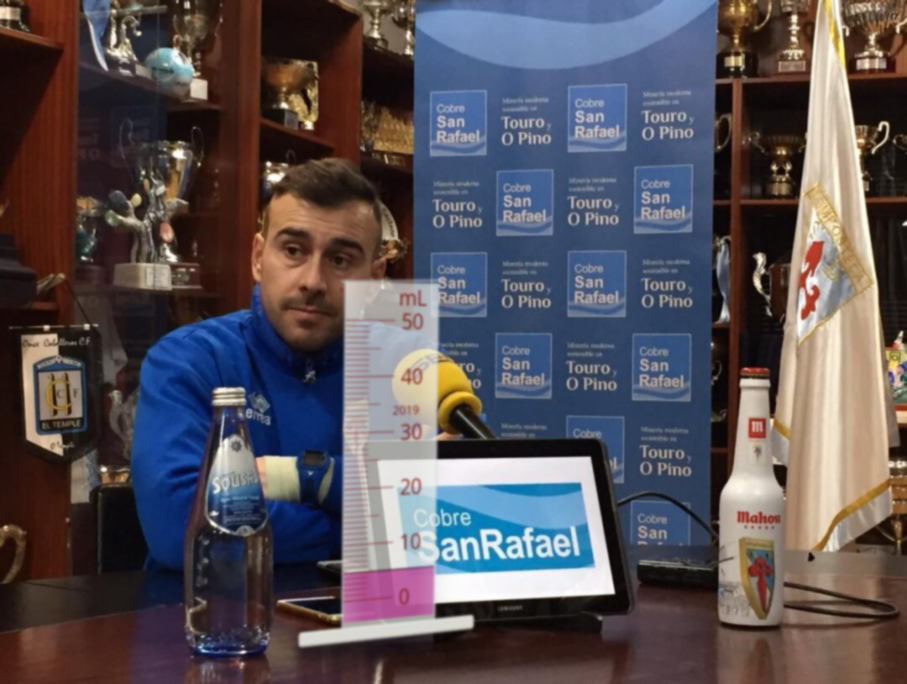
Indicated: 5,mL
